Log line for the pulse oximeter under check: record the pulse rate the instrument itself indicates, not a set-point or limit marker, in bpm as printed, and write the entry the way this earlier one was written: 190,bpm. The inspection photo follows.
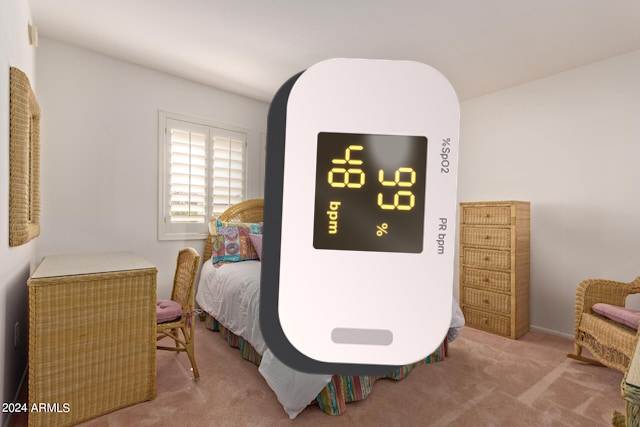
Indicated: 48,bpm
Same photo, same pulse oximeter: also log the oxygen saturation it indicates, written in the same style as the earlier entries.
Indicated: 99,%
